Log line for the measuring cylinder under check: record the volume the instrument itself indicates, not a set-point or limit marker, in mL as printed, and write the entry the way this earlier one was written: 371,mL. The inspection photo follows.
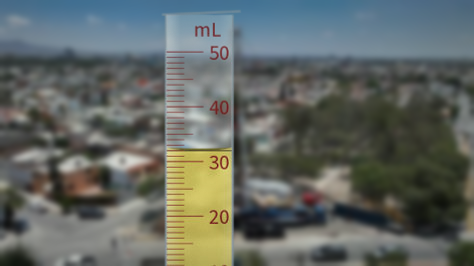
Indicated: 32,mL
